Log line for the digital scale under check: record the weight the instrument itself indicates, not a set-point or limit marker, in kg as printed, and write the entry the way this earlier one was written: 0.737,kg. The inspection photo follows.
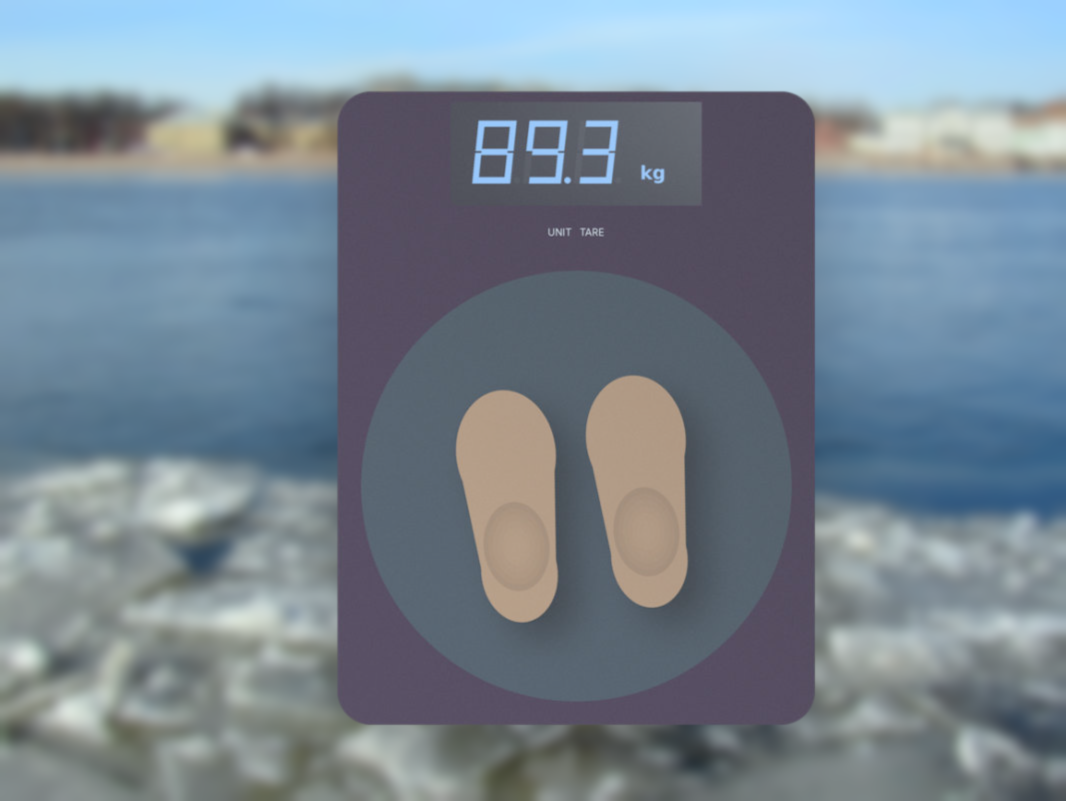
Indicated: 89.3,kg
